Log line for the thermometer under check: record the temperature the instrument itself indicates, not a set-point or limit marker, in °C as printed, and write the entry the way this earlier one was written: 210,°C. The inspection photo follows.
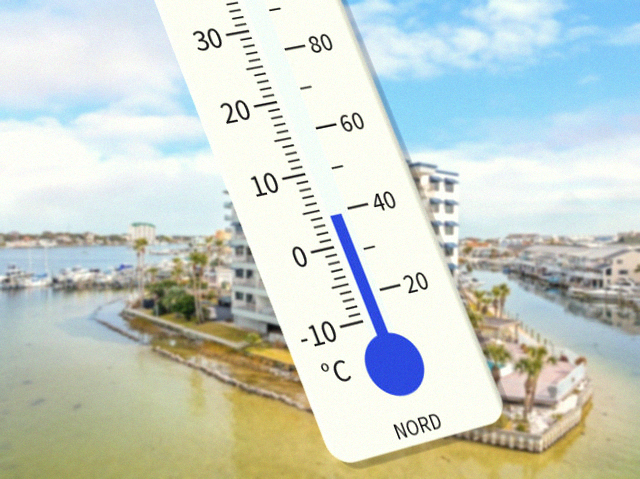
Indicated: 4,°C
